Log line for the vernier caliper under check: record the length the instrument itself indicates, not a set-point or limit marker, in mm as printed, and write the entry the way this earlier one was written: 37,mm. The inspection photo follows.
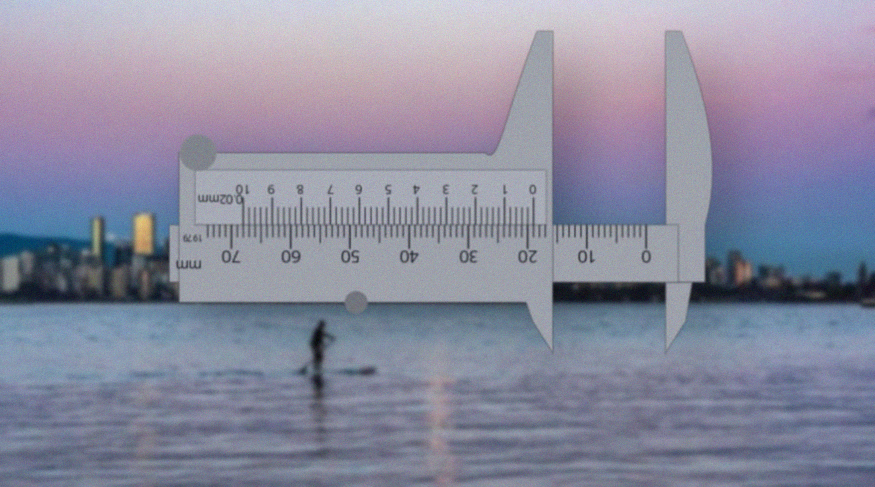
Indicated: 19.0,mm
